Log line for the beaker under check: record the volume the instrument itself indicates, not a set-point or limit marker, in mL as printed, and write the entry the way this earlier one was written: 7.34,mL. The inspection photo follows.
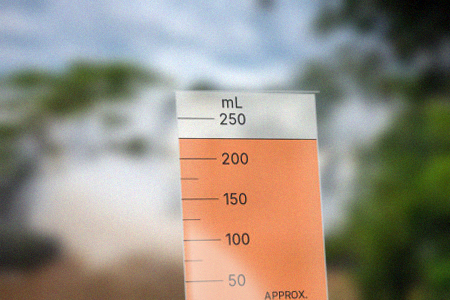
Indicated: 225,mL
